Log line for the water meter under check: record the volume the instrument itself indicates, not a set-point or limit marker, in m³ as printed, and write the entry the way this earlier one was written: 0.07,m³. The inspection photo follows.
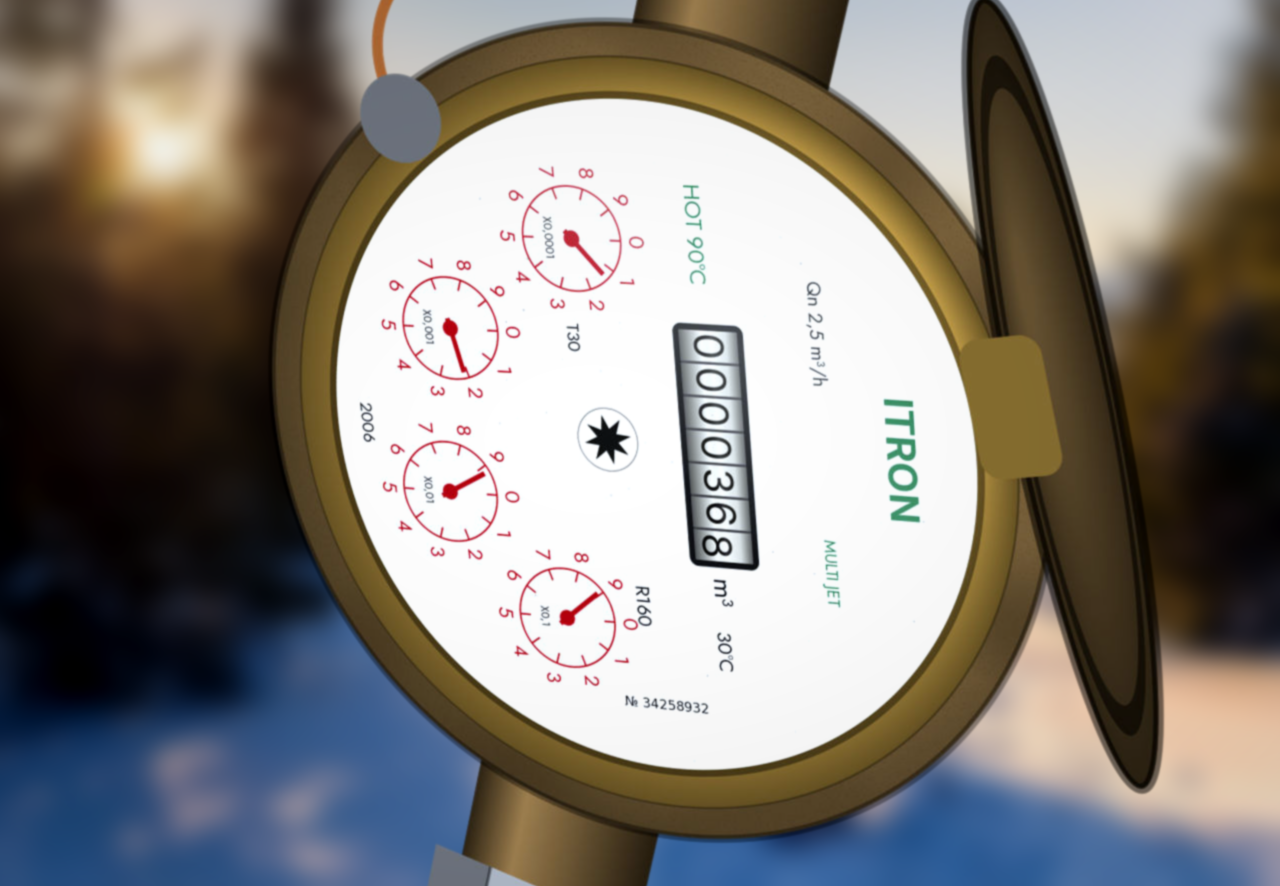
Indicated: 367.8921,m³
